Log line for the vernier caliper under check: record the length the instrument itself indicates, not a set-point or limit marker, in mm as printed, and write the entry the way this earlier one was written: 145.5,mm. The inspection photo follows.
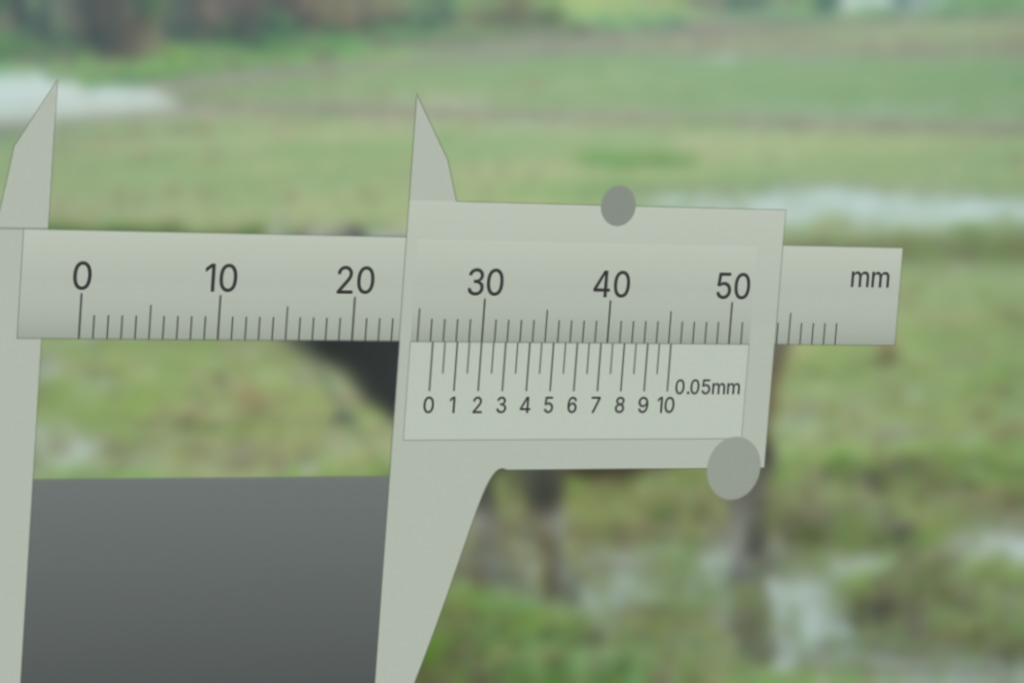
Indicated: 26.2,mm
